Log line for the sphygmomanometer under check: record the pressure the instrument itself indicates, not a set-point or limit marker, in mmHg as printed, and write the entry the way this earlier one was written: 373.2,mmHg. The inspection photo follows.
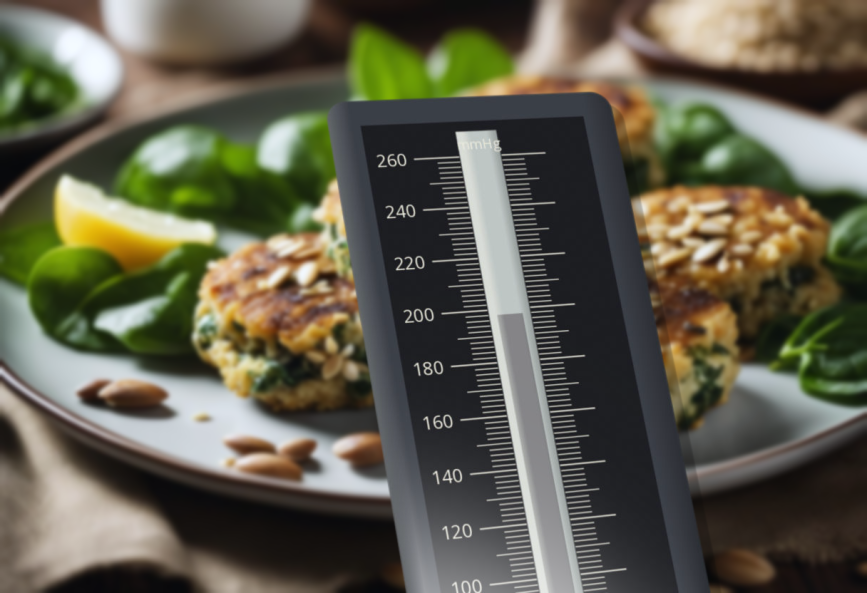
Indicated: 198,mmHg
